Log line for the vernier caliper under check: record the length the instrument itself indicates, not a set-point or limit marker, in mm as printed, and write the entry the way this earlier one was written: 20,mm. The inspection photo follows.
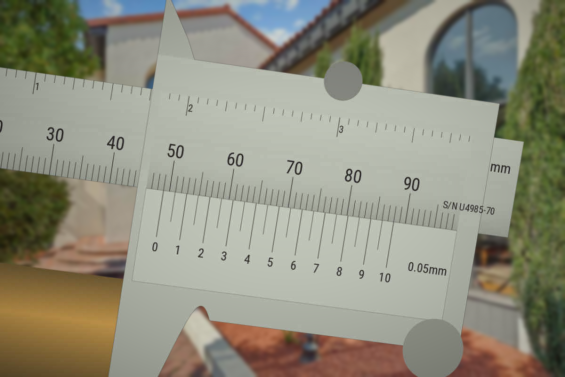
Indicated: 49.0,mm
